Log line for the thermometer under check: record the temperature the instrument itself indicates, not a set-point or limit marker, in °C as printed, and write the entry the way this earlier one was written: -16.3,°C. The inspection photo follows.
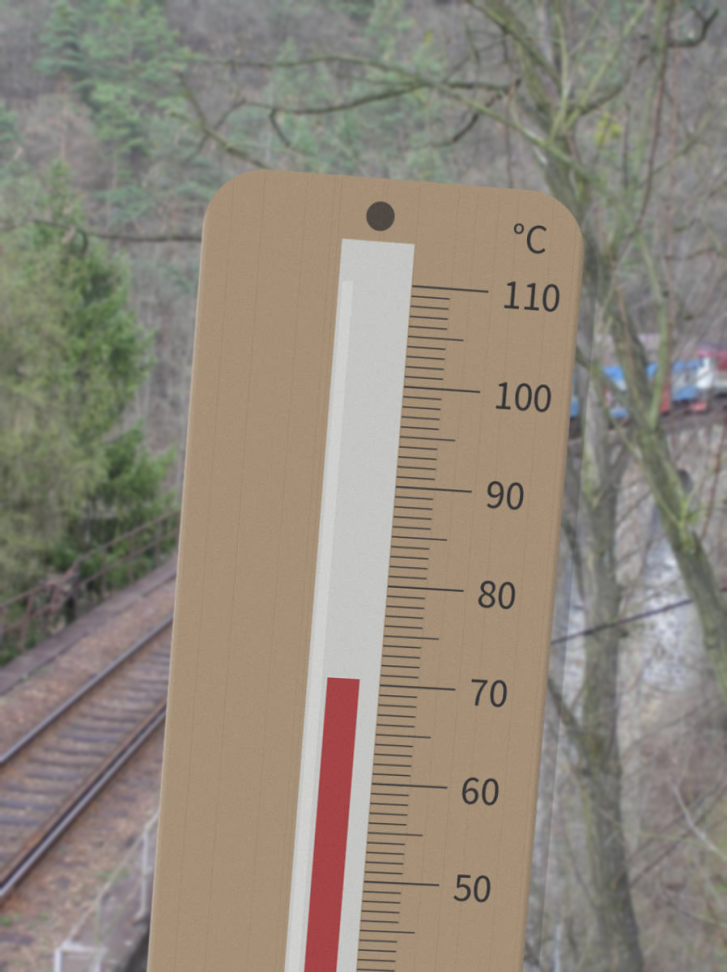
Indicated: 70.5,°C
